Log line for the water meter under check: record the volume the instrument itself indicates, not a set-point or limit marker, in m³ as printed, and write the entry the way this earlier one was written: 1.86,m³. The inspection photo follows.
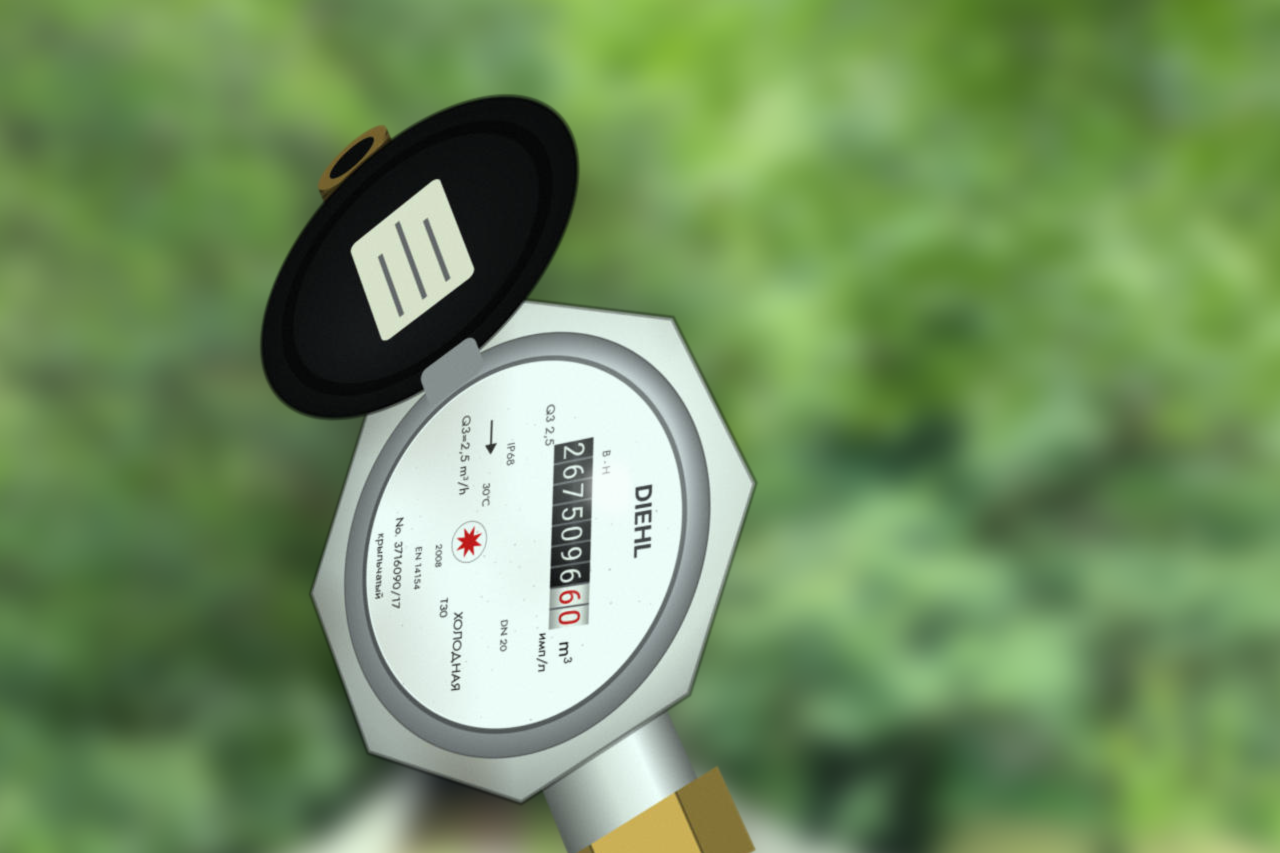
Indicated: 2675096.60,m³
